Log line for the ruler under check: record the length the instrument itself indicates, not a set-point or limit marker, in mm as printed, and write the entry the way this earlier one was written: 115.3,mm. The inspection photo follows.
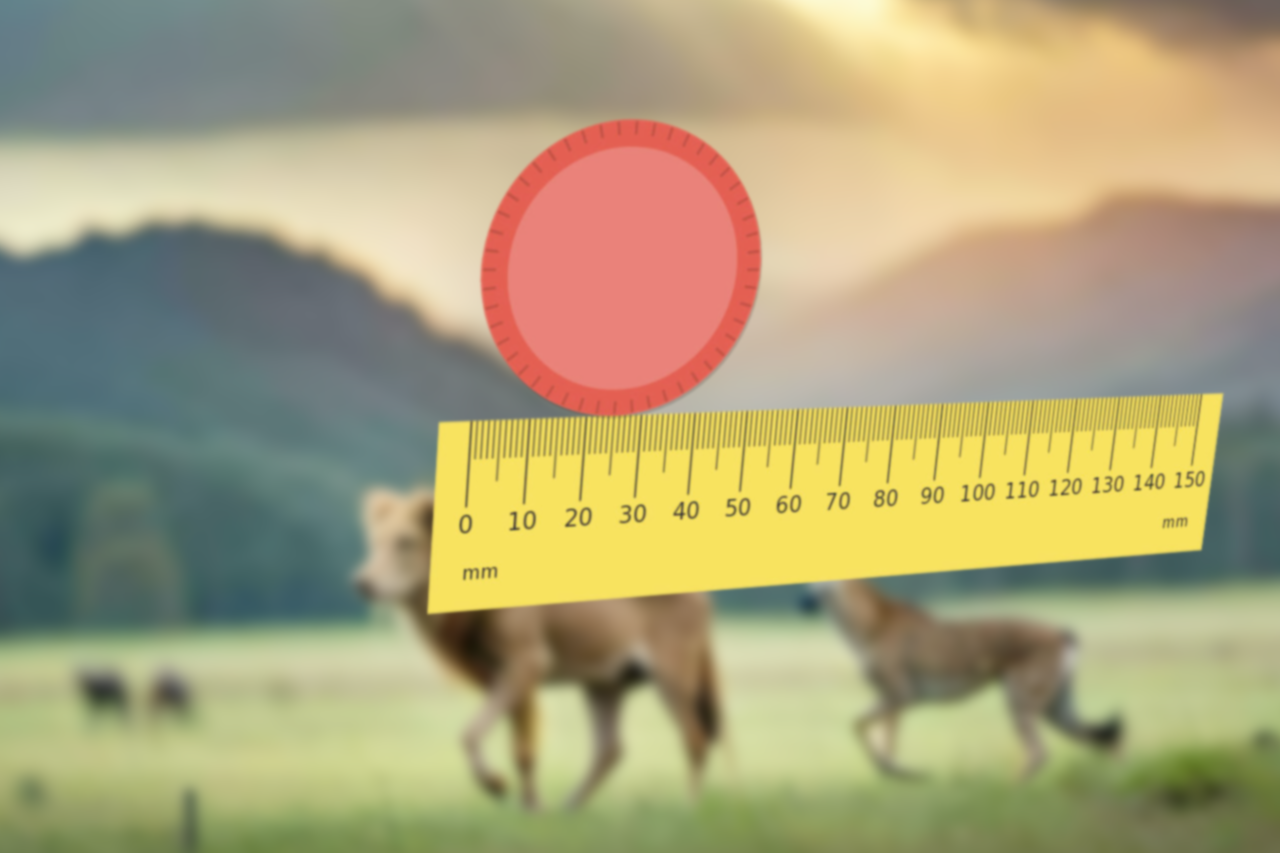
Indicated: 50,mm
